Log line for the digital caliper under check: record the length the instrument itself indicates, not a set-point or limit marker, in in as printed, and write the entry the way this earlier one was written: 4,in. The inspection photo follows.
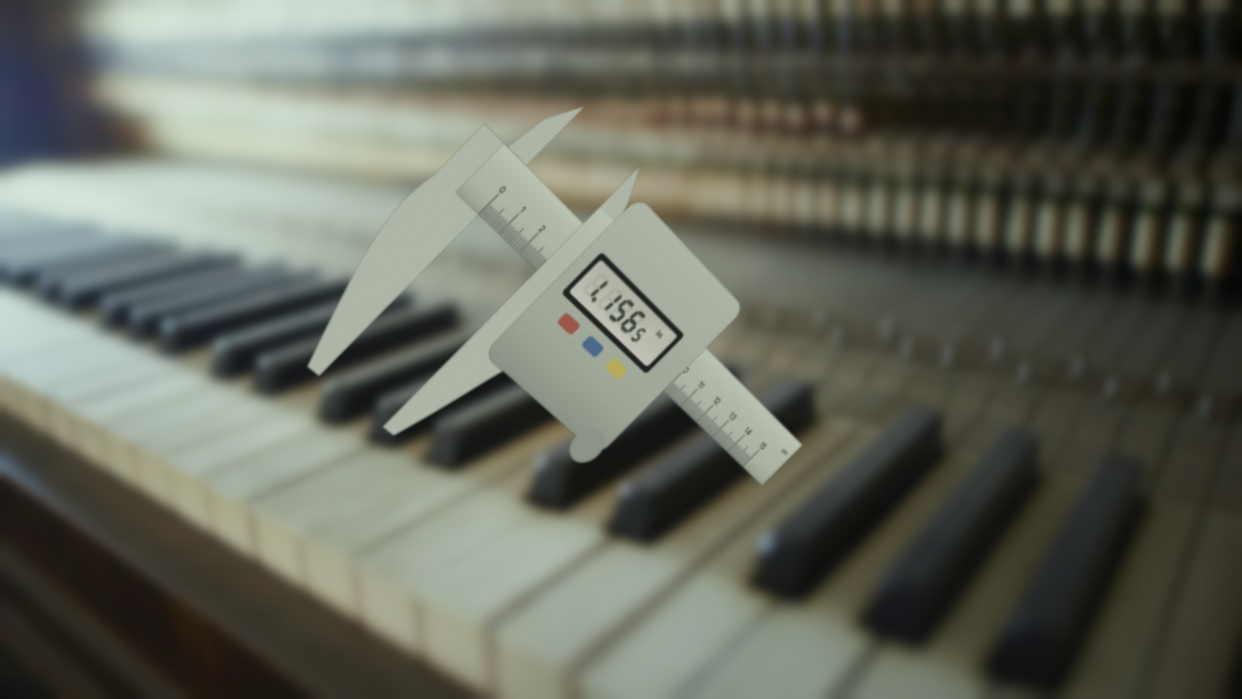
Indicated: 1.1565,in
